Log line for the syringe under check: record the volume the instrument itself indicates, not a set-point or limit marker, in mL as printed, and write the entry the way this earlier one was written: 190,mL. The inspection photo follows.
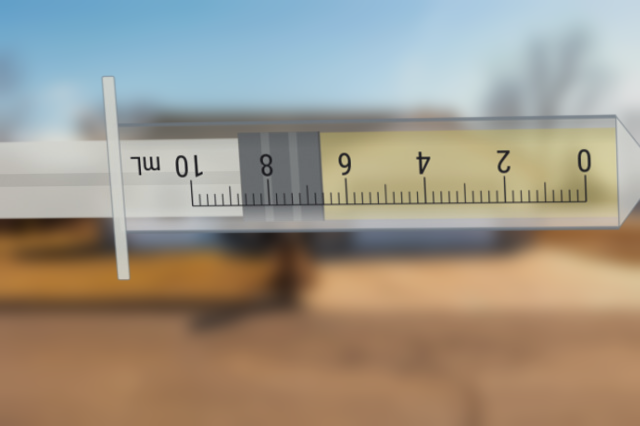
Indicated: 6.6,mL
